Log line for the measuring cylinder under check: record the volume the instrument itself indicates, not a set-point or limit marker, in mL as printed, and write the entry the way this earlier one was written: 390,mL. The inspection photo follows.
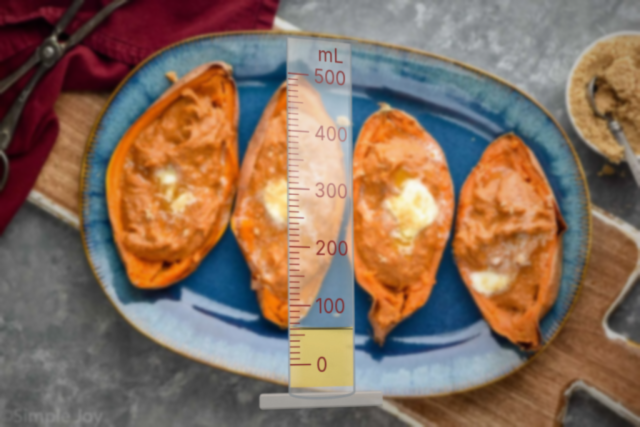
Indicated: 60,mL
